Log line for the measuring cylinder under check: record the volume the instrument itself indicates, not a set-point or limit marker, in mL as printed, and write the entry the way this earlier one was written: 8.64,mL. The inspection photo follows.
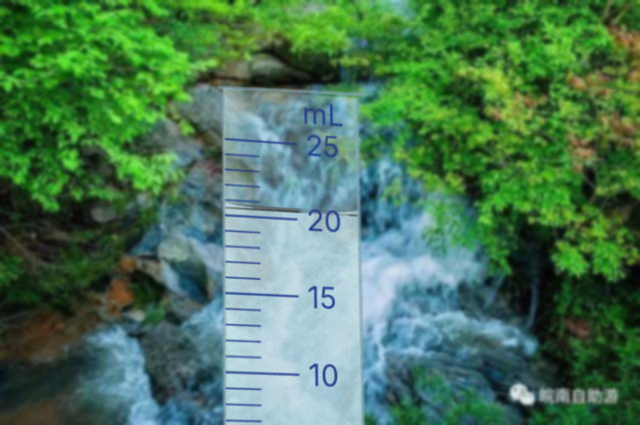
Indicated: 20.5,mL
